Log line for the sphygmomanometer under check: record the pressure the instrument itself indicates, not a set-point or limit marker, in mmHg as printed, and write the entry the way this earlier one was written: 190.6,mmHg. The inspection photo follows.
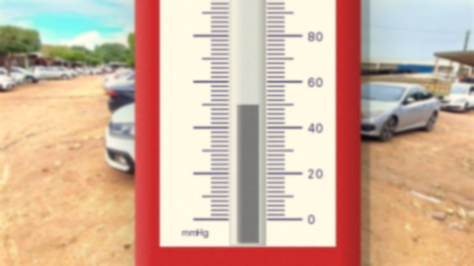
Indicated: 50,mmHg
